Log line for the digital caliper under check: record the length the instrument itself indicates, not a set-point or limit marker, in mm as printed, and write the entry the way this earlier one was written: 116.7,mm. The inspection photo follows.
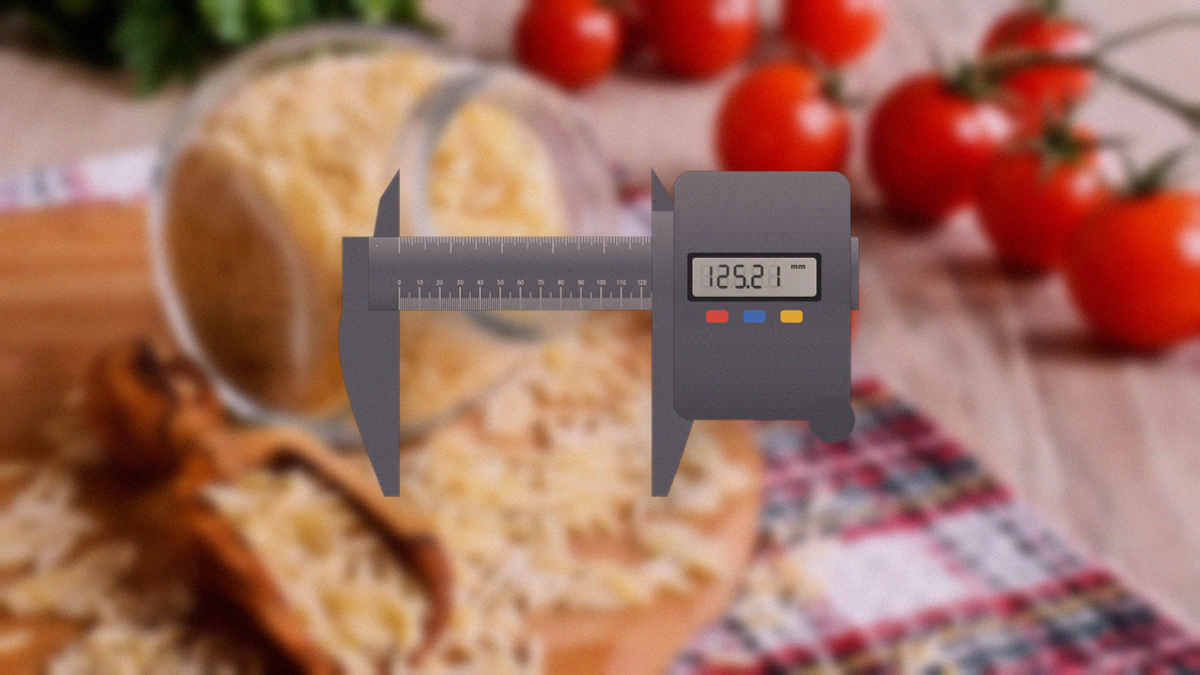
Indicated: 125.21,mm
